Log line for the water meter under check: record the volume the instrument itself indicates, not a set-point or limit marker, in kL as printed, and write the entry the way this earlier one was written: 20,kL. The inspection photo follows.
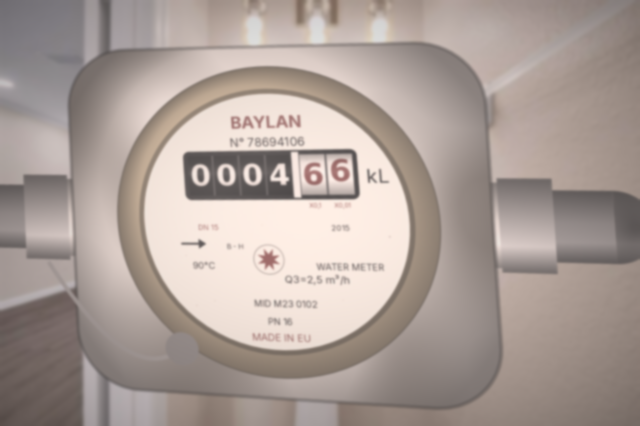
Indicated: 4.66,kL
